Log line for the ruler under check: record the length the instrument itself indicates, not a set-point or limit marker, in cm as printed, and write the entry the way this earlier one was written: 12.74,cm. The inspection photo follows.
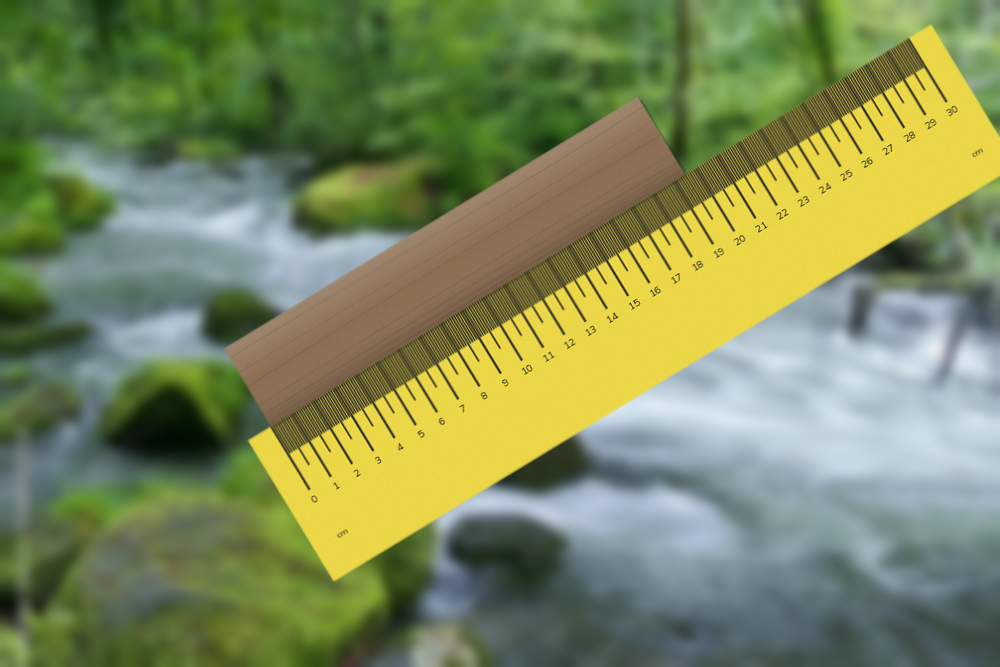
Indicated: 19.5,cm
